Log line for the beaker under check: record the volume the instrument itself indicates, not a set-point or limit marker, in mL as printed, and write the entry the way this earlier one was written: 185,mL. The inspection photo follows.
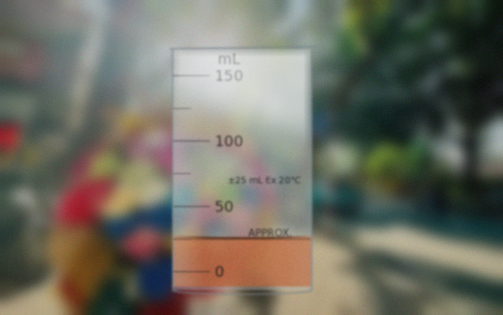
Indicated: 25,mL
